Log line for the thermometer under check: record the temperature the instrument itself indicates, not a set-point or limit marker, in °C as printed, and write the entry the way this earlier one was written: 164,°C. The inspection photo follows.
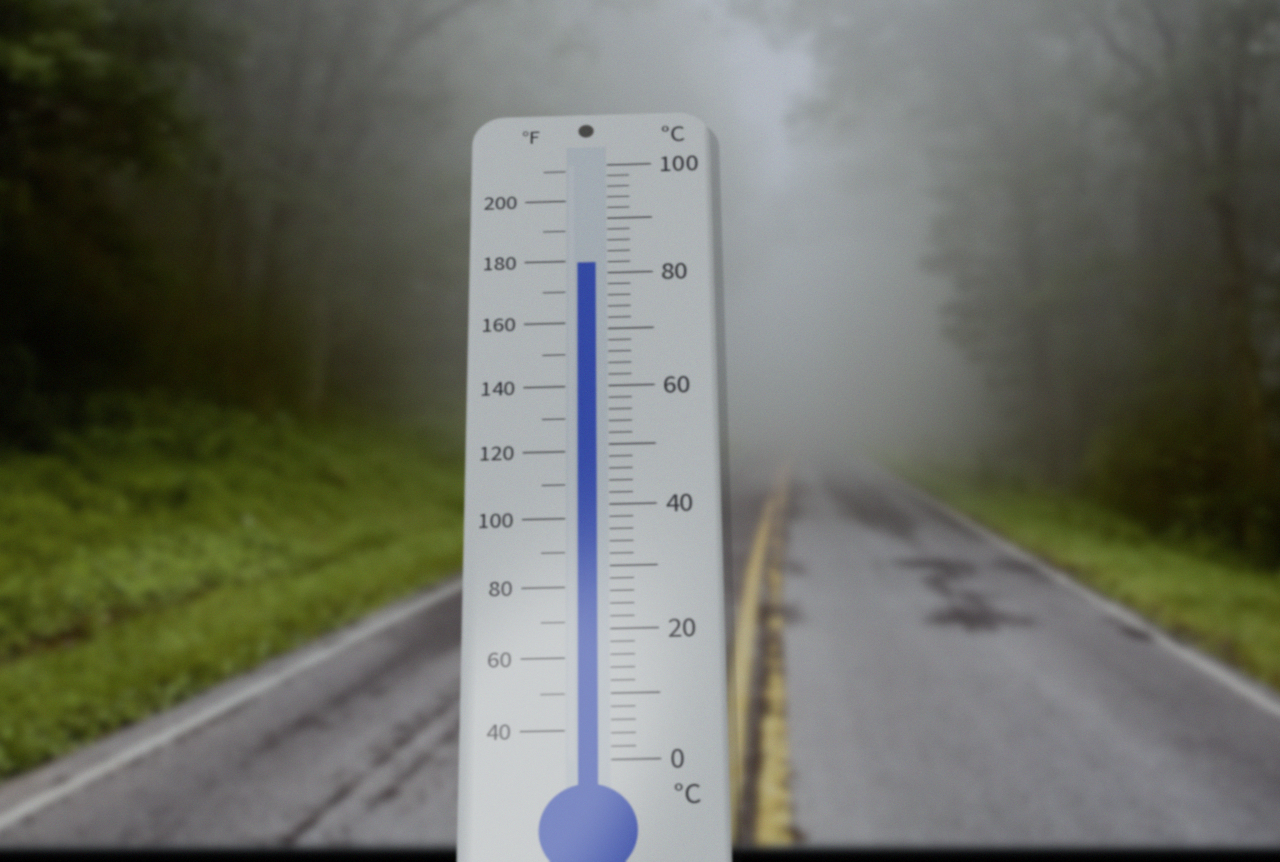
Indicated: 82,°C
